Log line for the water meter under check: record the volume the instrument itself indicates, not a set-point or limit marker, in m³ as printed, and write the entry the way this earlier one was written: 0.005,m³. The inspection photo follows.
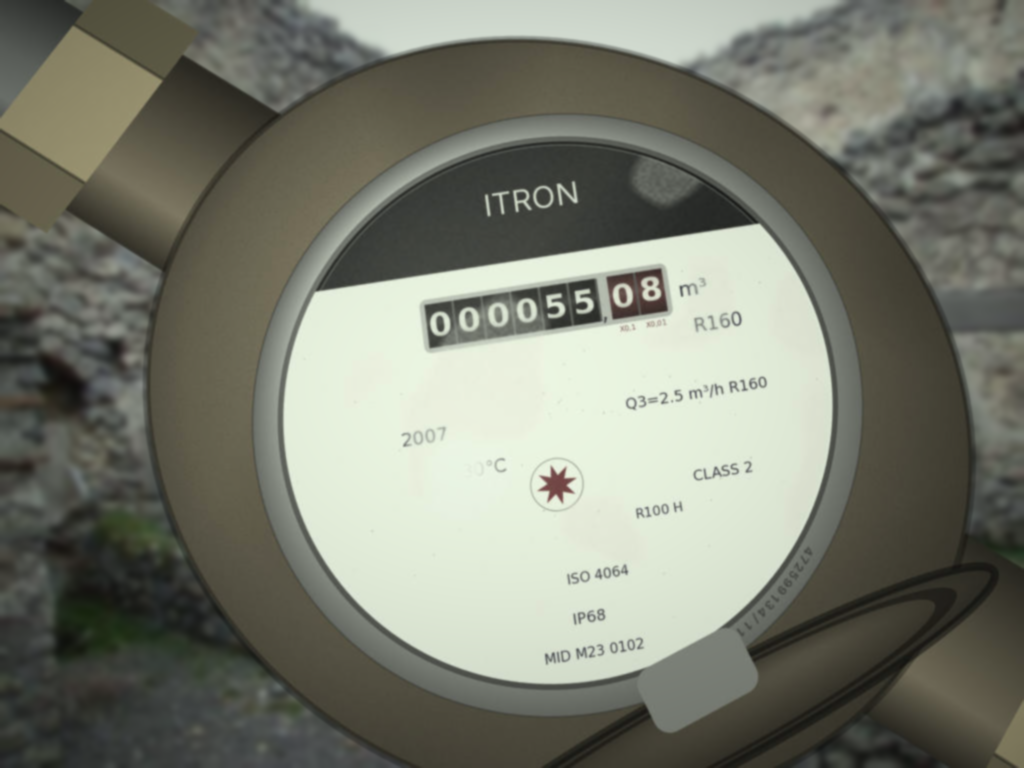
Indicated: 55.08,m³
